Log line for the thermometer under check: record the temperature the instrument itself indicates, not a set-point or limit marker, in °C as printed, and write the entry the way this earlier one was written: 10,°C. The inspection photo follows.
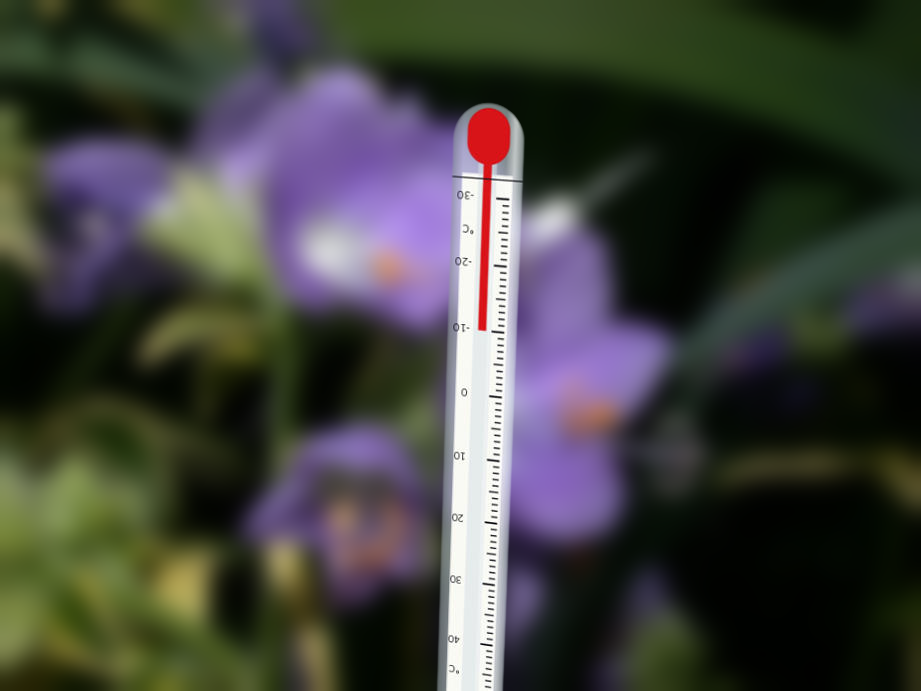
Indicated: -10,°C
